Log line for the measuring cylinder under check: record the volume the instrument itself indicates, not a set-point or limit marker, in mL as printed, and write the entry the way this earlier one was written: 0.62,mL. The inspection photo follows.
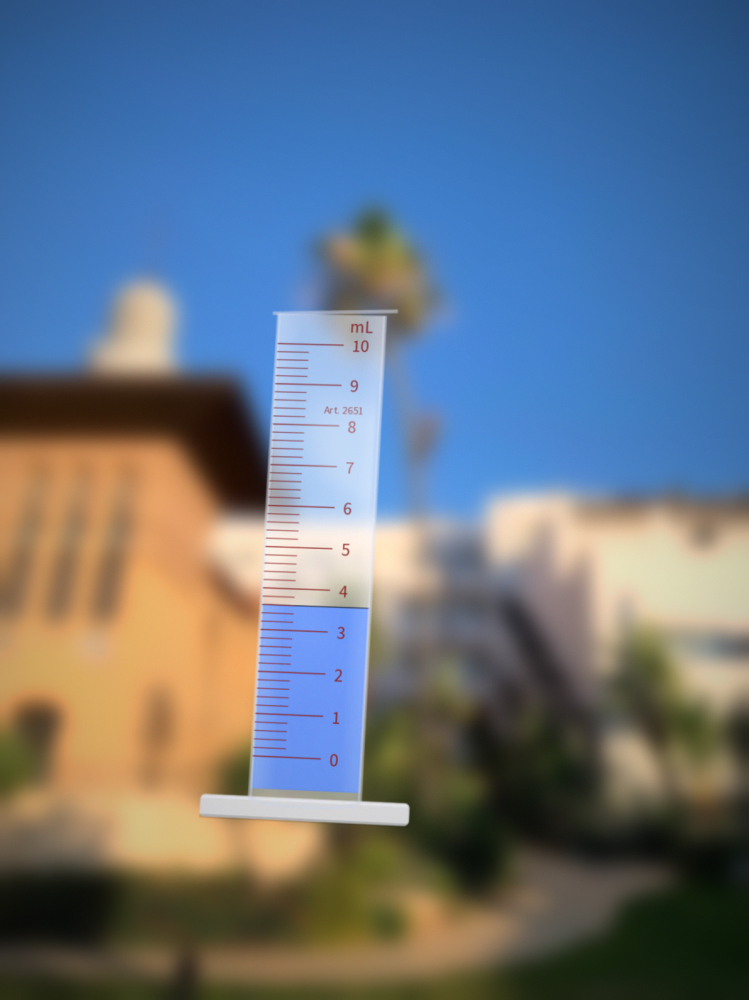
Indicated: 3.6,mL
